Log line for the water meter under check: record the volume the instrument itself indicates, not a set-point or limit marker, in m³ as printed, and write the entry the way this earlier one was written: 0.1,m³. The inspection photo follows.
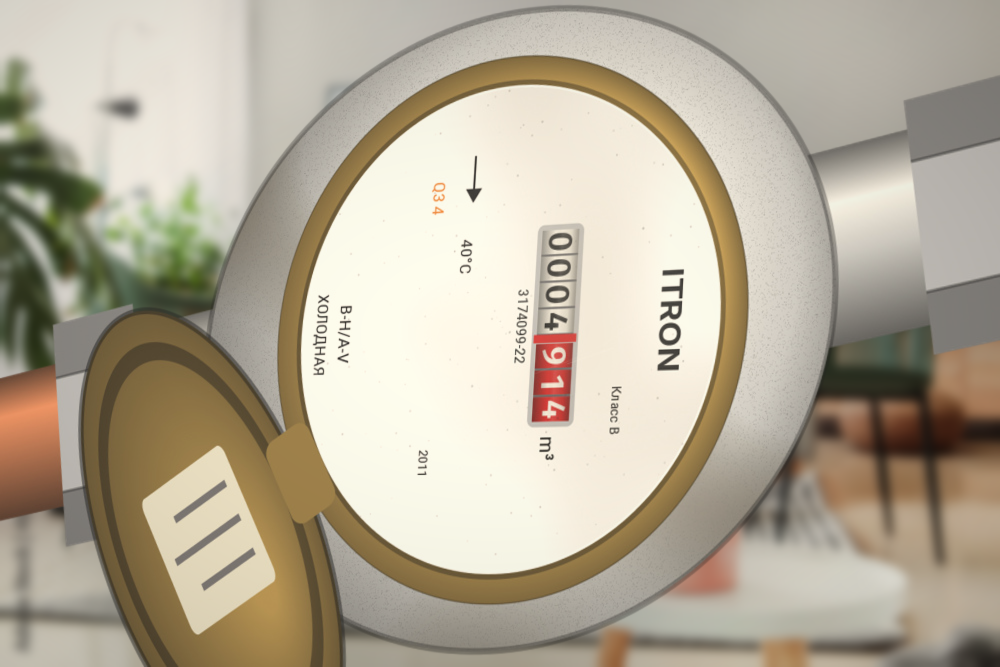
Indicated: 4.914,m³
